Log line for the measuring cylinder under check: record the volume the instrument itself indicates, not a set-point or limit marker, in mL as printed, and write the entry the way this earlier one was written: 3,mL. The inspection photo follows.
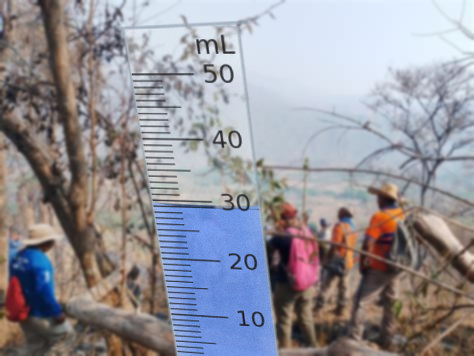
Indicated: 29,mL
